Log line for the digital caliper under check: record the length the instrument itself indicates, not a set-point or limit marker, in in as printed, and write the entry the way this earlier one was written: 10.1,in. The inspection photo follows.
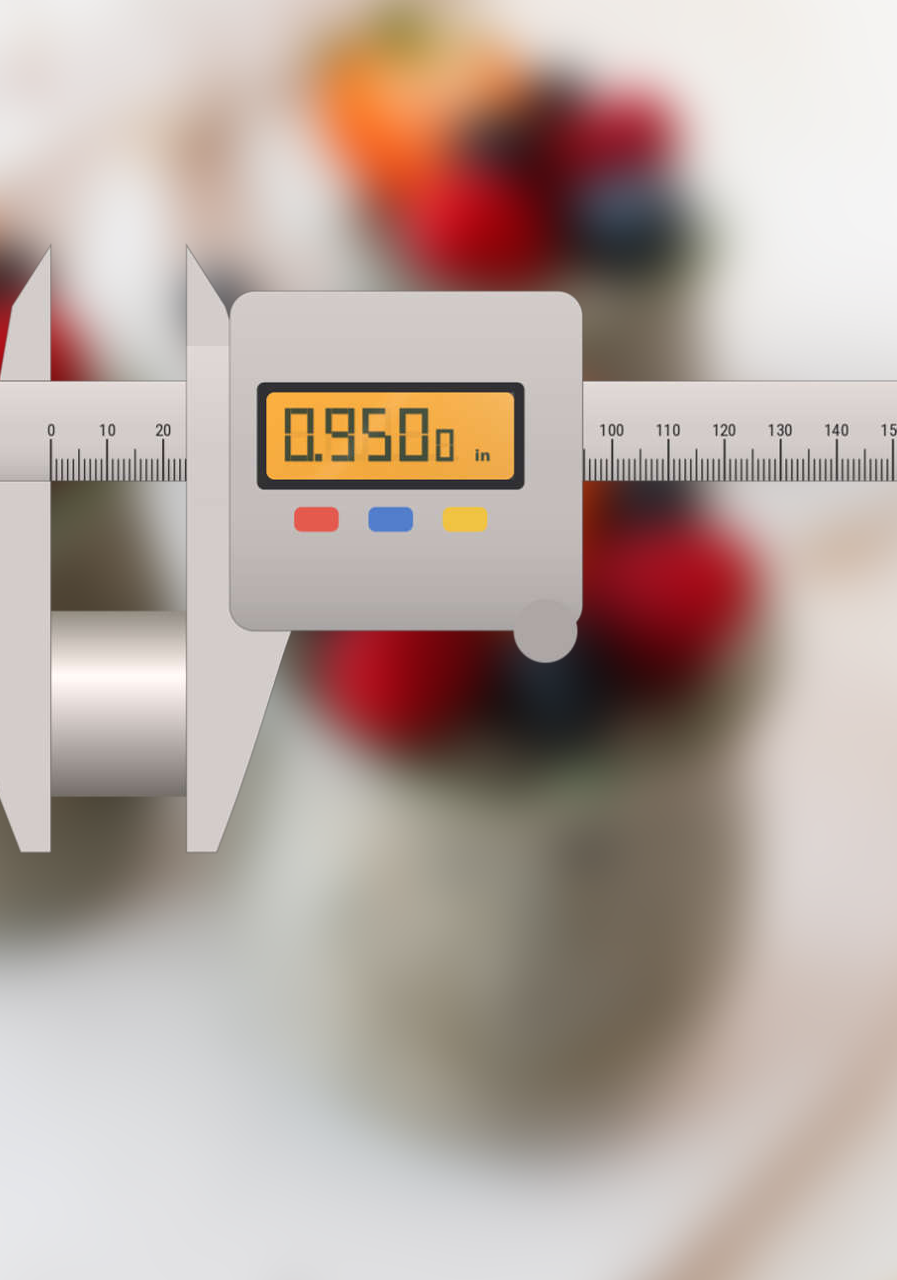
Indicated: 0.9500,in
